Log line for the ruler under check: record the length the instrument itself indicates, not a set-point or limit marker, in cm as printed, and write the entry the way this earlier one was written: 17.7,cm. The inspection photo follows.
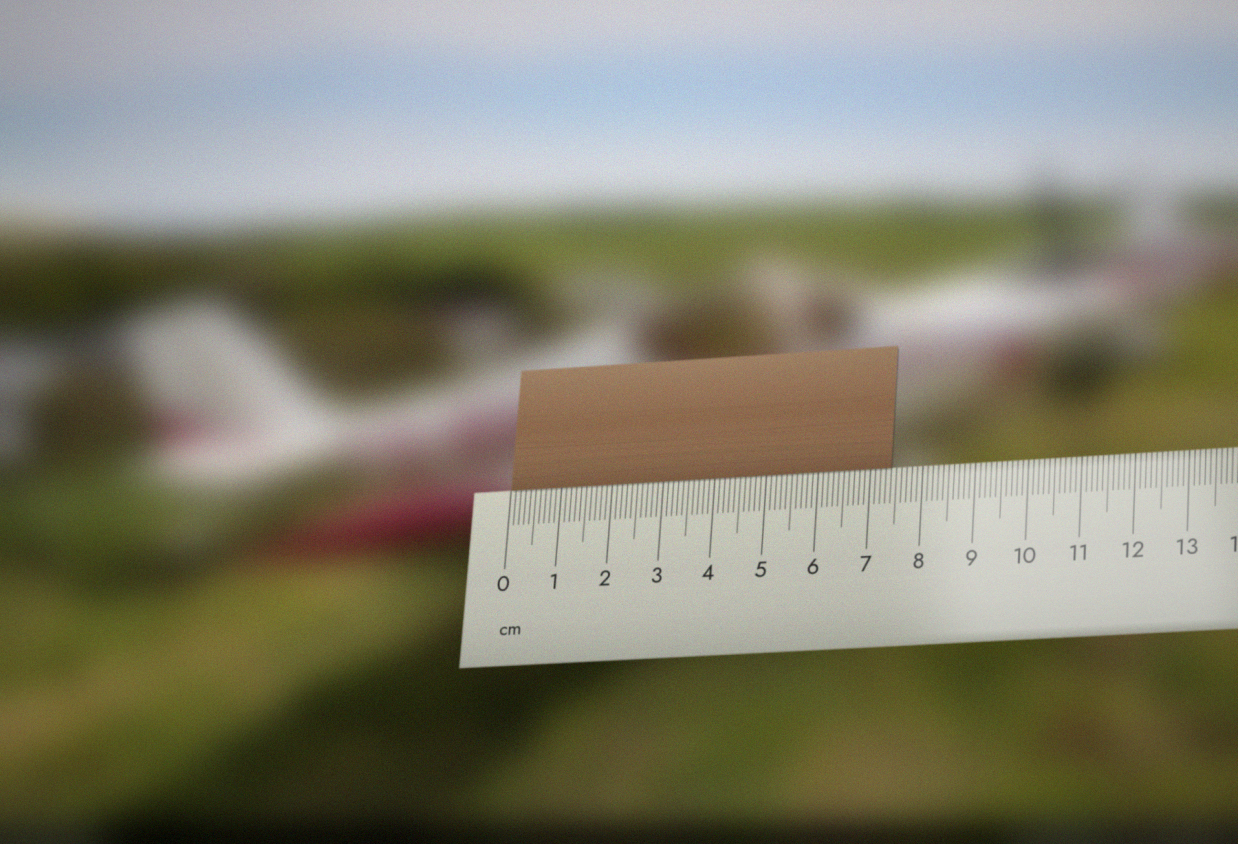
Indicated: 7.4,cm
